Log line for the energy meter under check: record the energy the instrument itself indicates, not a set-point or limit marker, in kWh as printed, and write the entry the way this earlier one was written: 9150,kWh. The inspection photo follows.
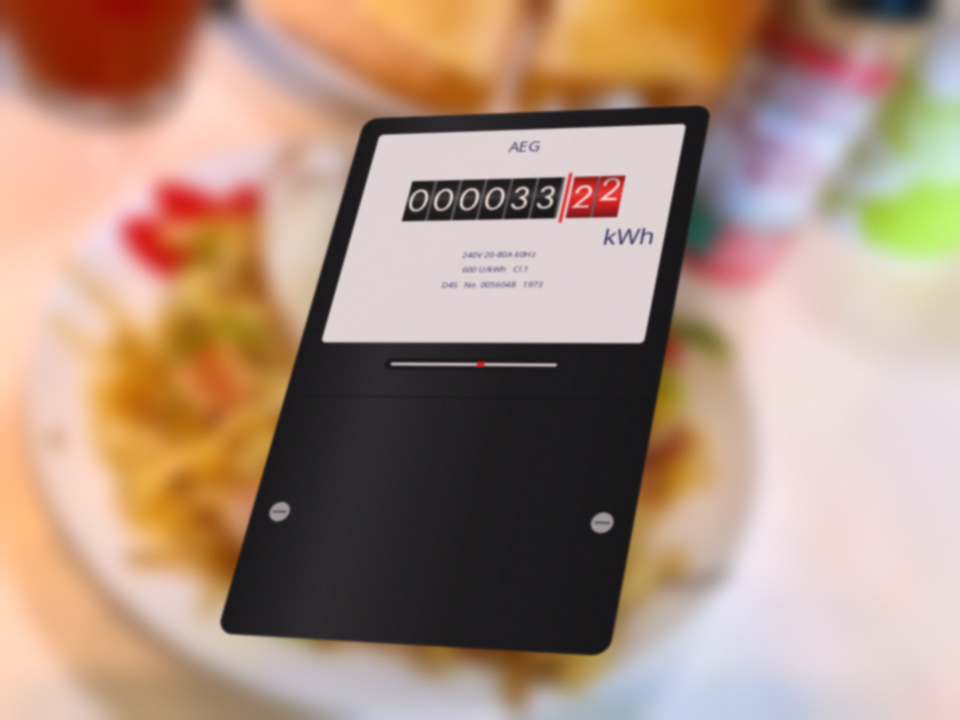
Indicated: 33.22,kWh
